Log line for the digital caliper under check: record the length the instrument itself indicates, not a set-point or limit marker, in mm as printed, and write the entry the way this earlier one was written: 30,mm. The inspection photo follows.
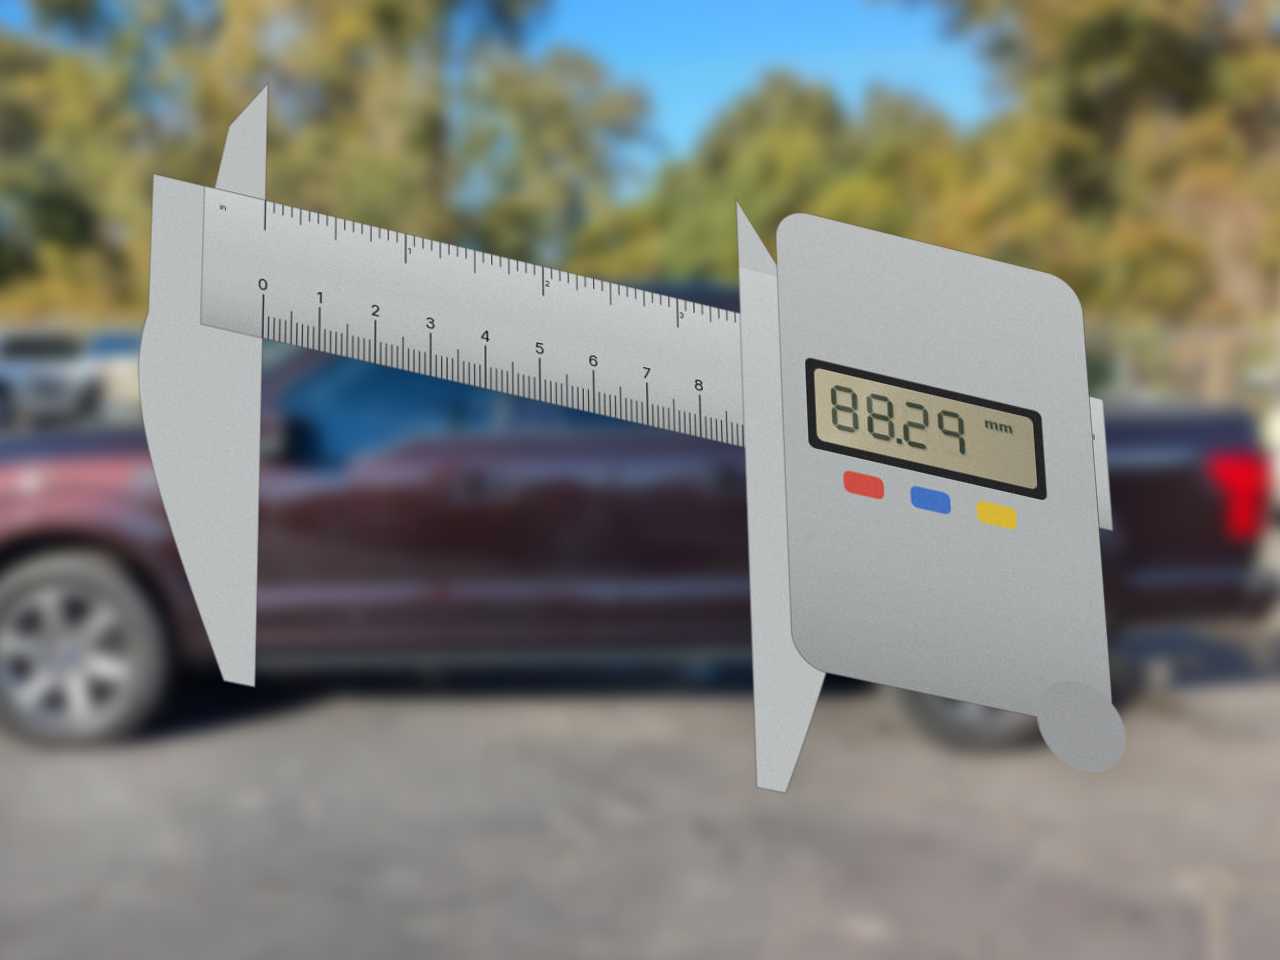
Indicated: 88.29,mm
